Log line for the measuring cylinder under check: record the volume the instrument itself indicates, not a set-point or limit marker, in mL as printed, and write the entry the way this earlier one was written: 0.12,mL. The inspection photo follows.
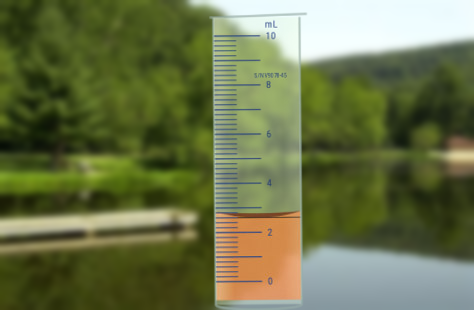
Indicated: 2.6,mL
